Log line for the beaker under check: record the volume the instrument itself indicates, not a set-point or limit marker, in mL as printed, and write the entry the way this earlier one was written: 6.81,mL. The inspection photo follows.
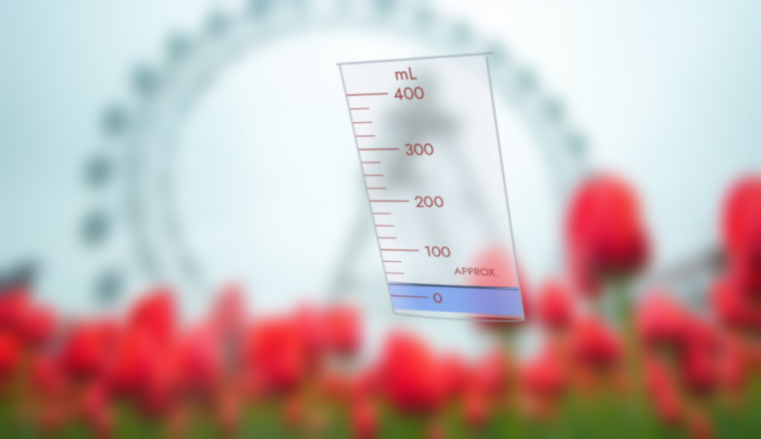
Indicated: 25,mL
